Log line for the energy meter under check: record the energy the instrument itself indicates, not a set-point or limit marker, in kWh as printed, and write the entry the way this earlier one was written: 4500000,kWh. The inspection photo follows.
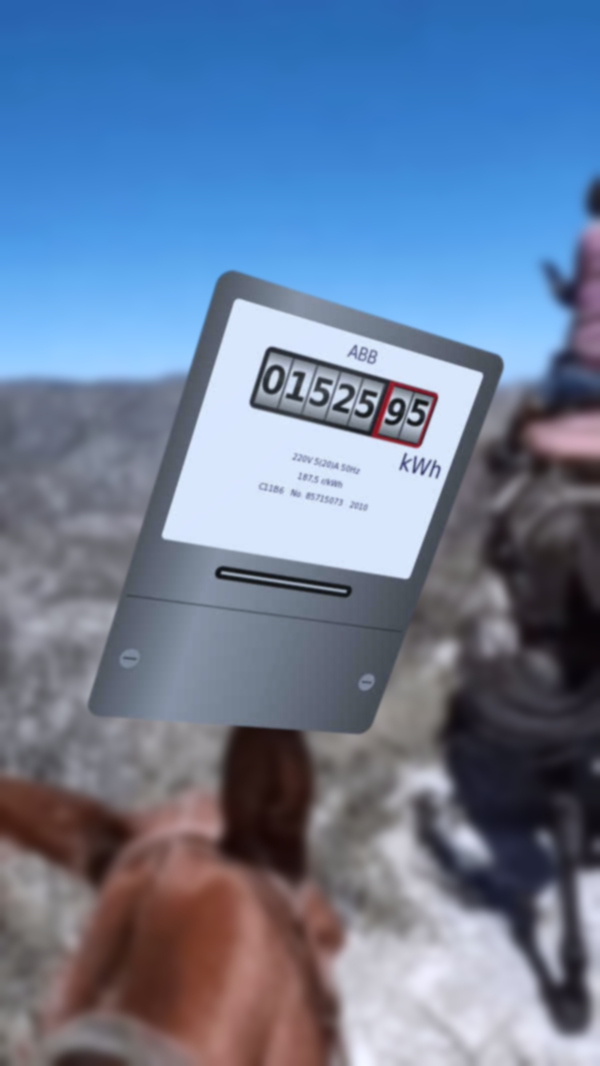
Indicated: 1525.95,kWh
